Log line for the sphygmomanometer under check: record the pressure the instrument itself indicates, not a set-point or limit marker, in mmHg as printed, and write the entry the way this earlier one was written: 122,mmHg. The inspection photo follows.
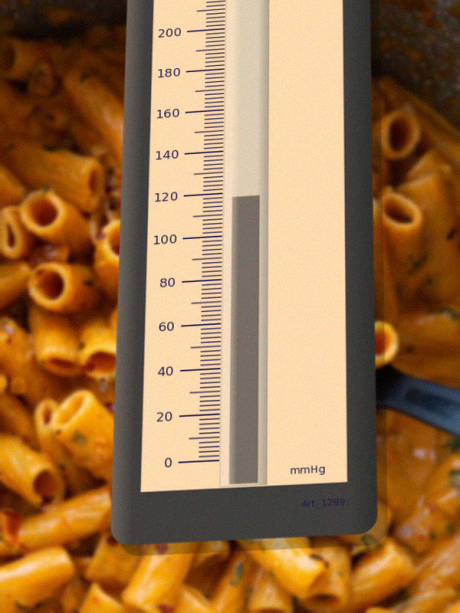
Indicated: 118,mmHg
